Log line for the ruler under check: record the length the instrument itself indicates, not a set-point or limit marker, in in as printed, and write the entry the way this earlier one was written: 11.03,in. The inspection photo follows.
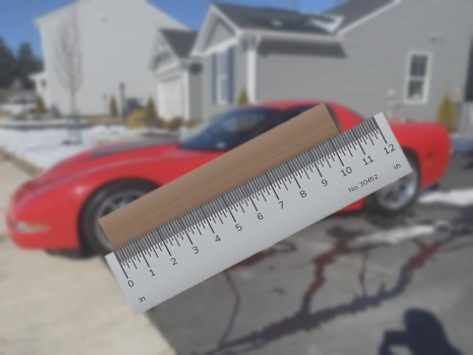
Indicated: 10.5,in
